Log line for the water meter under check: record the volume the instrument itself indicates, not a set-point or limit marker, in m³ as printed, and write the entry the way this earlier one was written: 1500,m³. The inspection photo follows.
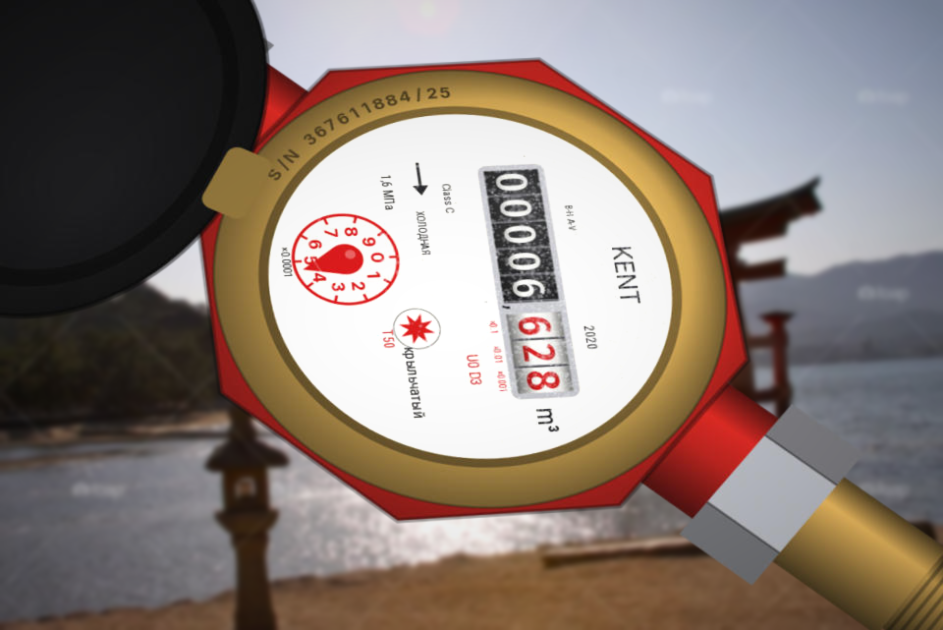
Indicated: 6.6284,m³
